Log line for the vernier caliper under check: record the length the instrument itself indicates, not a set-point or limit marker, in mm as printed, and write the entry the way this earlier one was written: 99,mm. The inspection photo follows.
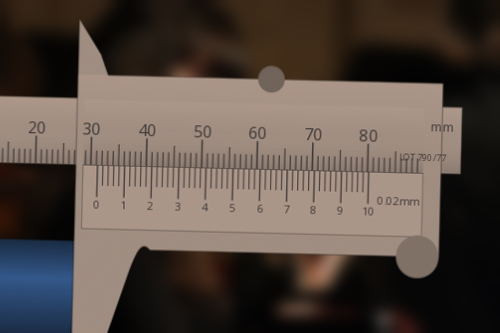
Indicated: 31.2,mm
